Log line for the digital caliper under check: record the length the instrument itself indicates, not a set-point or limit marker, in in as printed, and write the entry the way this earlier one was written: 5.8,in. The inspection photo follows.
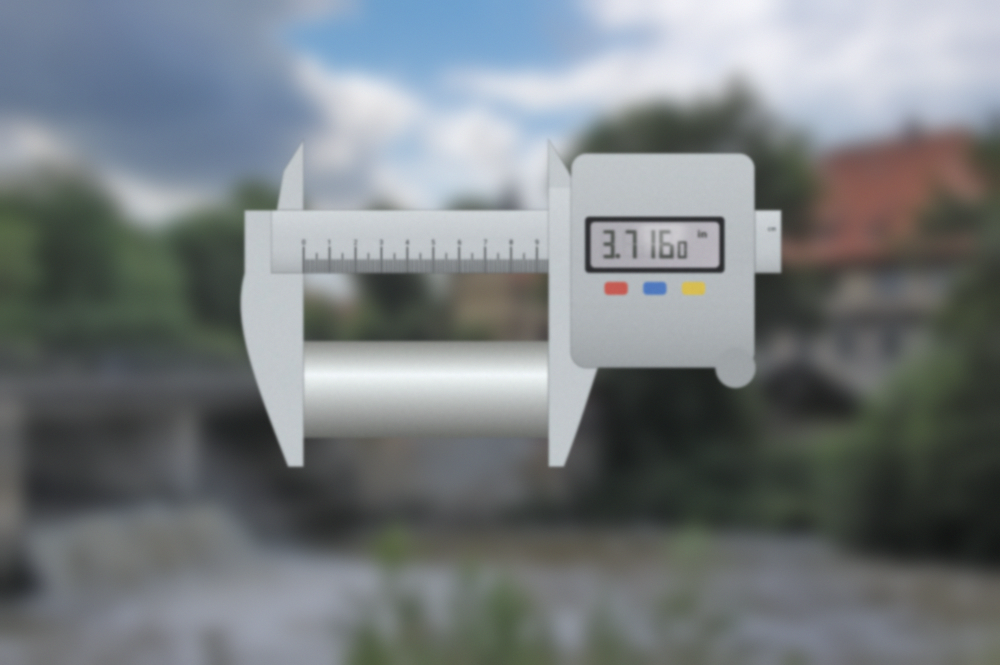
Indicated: 3.7160,in
